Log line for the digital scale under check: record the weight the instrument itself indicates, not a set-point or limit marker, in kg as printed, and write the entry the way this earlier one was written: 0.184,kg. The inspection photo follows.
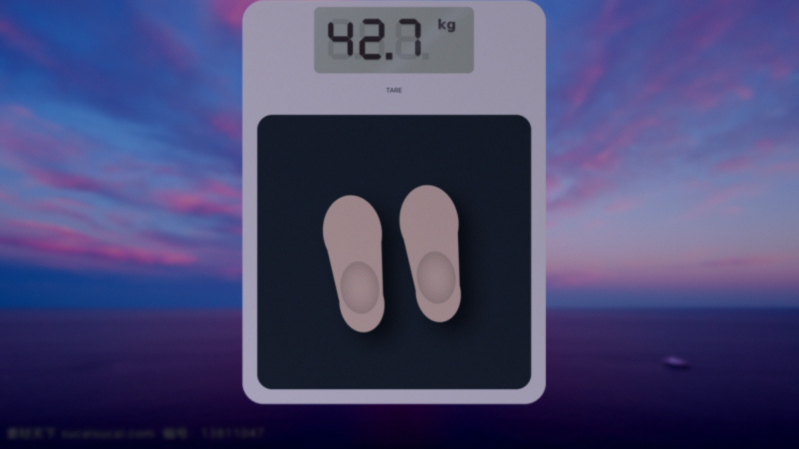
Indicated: 42.7,kg
